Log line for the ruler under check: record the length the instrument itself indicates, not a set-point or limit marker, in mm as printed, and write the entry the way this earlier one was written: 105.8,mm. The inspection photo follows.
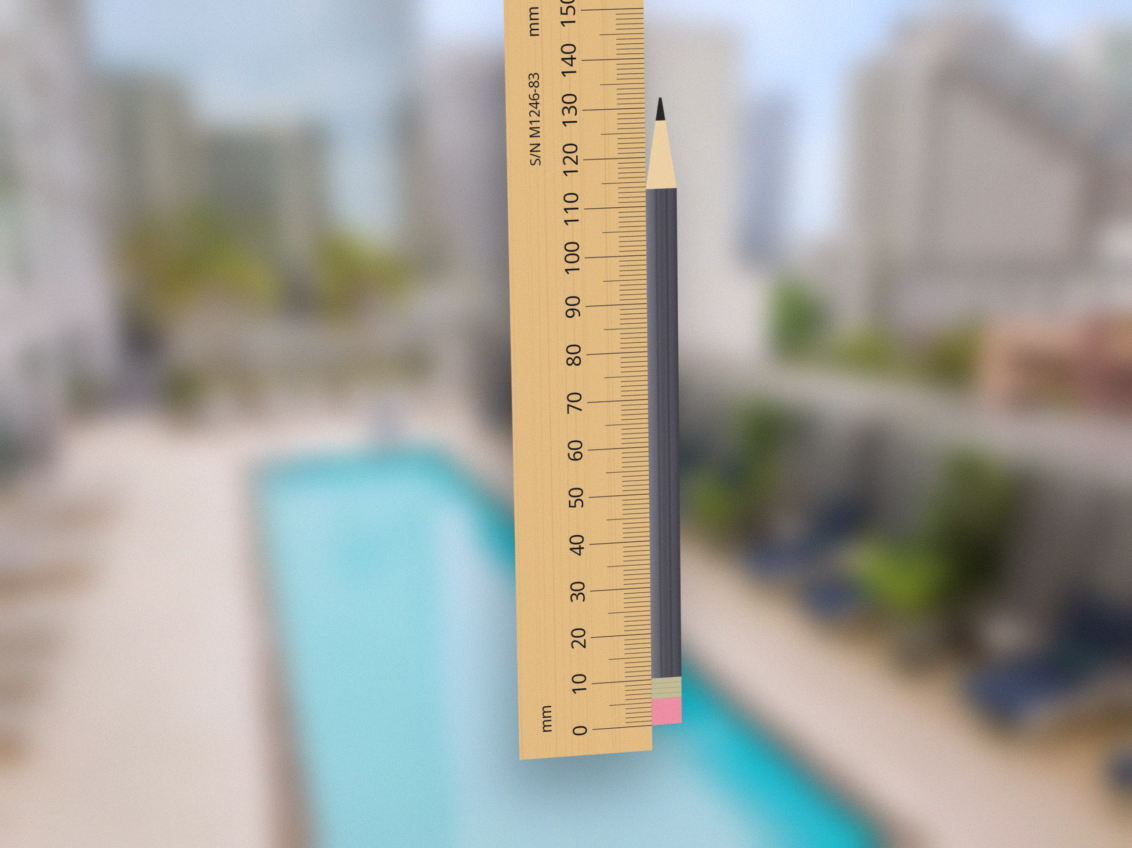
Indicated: 132,mm
